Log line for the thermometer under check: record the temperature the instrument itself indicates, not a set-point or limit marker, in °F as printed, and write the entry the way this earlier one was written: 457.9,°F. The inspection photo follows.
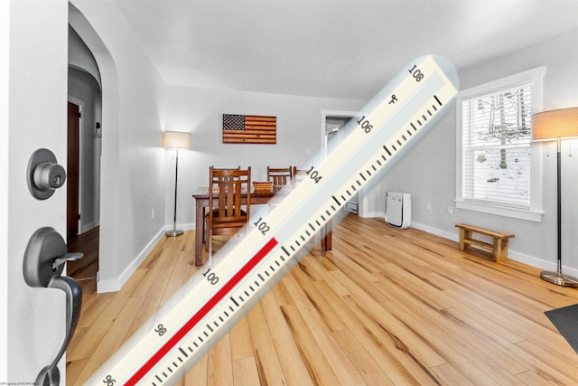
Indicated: 102,°F
